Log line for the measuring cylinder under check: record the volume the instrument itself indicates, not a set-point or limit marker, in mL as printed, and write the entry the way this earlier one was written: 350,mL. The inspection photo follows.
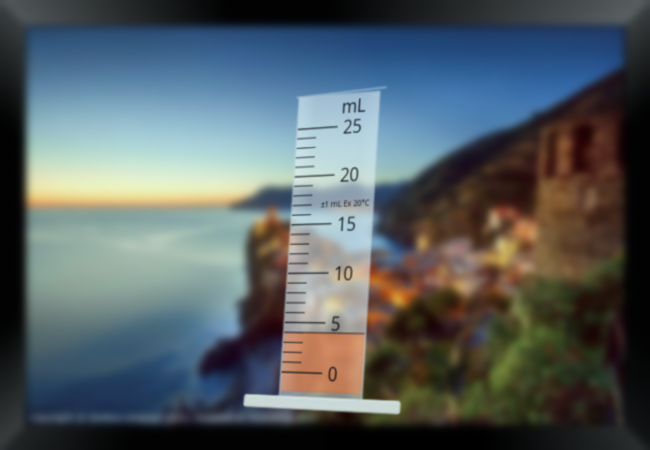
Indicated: 4,mL
